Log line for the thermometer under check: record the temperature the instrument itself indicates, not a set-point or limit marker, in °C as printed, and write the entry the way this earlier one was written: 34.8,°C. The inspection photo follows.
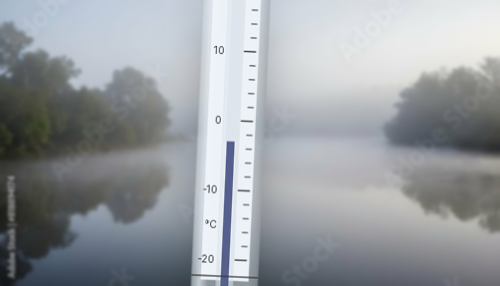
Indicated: -3,°C
